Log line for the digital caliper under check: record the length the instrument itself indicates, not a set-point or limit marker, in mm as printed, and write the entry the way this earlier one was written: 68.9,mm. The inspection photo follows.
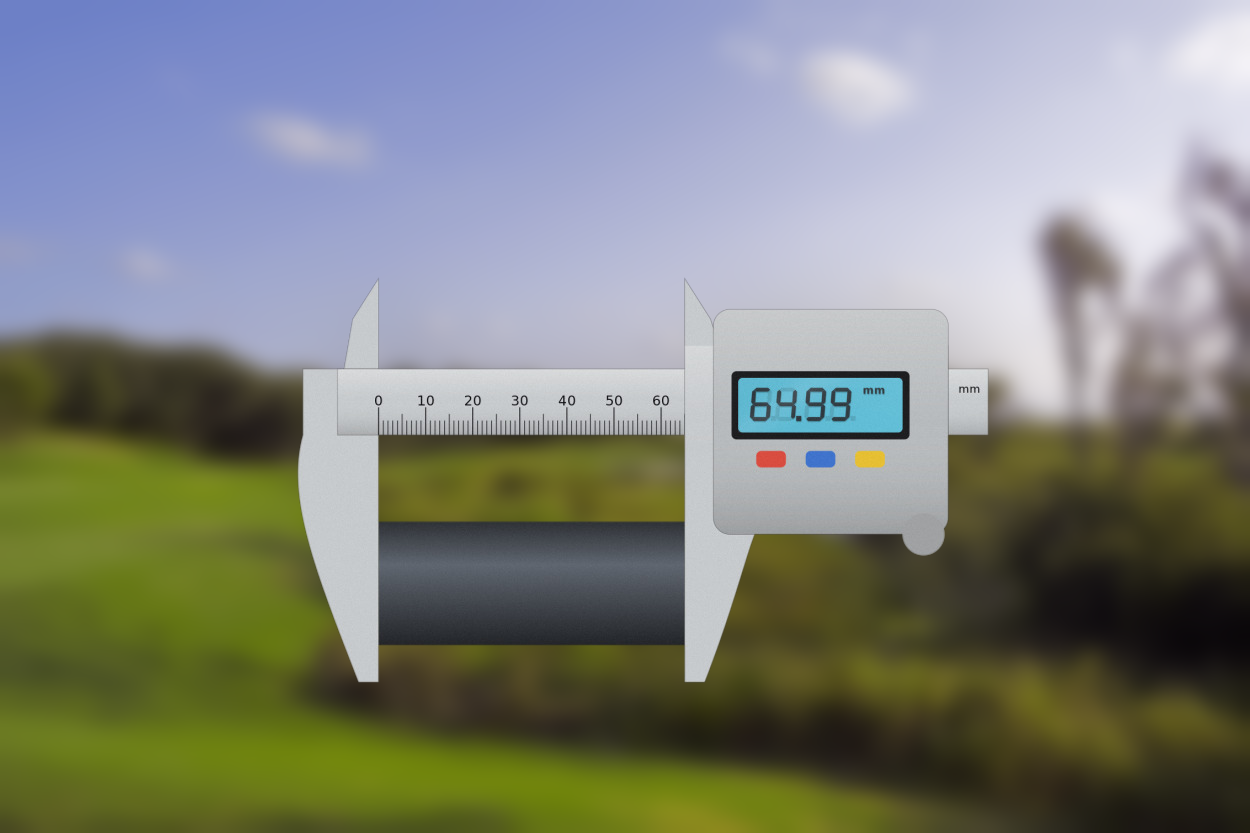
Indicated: 64.99,mm
